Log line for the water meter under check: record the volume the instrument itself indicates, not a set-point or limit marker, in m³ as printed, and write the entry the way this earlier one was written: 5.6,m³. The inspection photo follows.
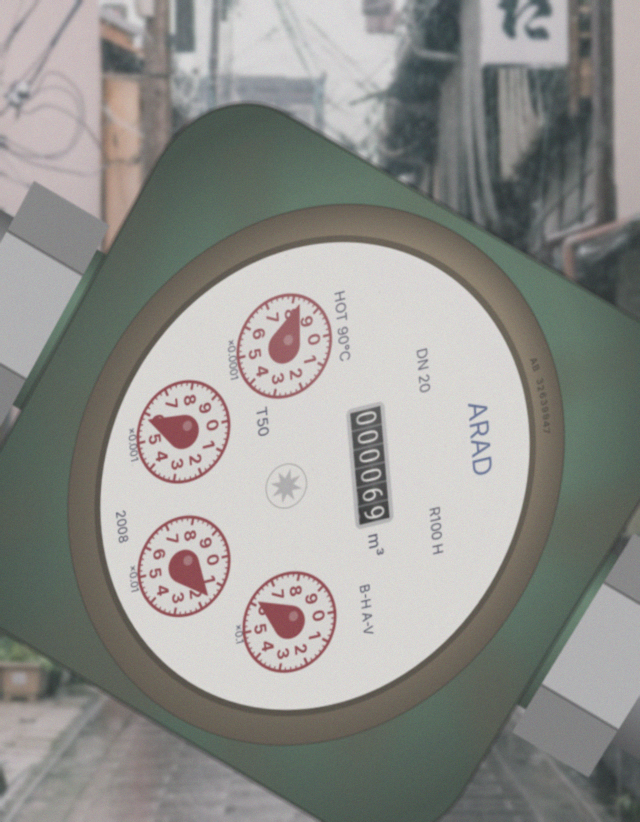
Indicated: 69.6158,m³
